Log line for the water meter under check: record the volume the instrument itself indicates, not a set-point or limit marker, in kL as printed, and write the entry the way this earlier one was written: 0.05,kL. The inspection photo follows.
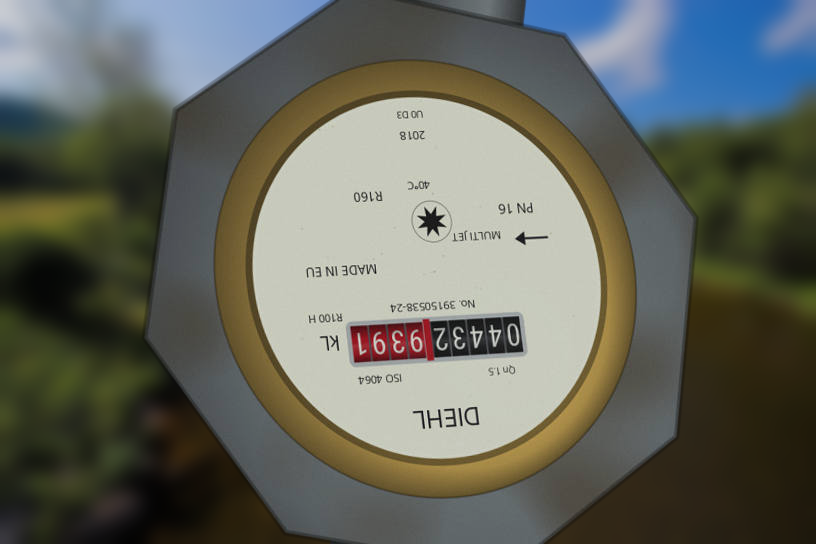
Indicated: 4432.9391,kL
